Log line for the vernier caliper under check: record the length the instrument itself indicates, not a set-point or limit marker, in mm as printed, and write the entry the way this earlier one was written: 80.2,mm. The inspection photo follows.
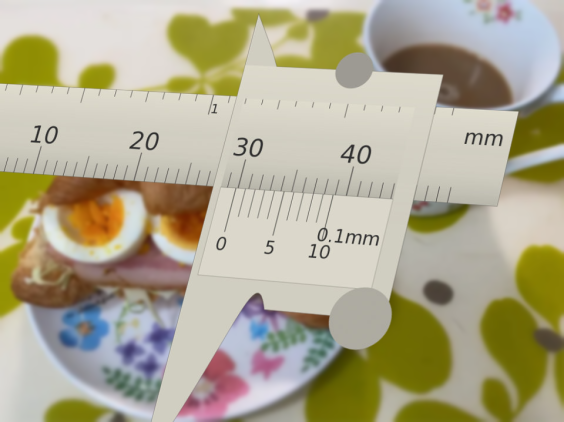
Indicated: 29.8,mm
